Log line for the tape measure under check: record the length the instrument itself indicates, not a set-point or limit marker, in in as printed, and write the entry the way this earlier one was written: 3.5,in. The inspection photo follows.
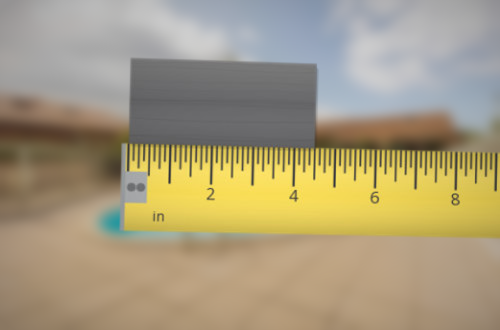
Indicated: 4.5,in
